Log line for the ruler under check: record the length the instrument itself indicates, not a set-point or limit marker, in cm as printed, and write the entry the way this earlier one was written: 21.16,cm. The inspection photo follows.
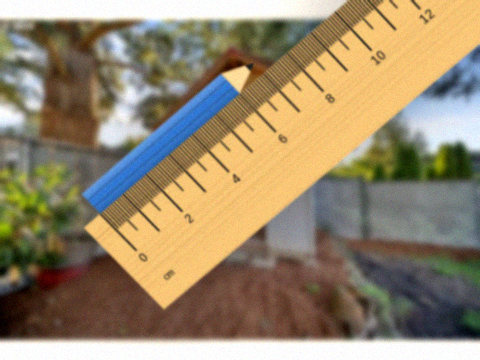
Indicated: 7,cm
